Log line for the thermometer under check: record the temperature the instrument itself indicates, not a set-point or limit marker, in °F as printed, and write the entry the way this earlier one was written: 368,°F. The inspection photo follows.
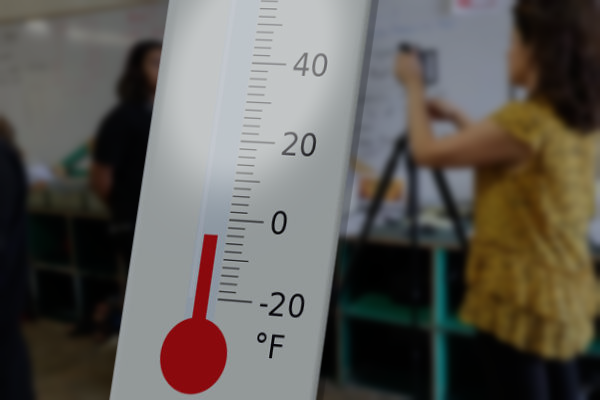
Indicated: -4,°F
